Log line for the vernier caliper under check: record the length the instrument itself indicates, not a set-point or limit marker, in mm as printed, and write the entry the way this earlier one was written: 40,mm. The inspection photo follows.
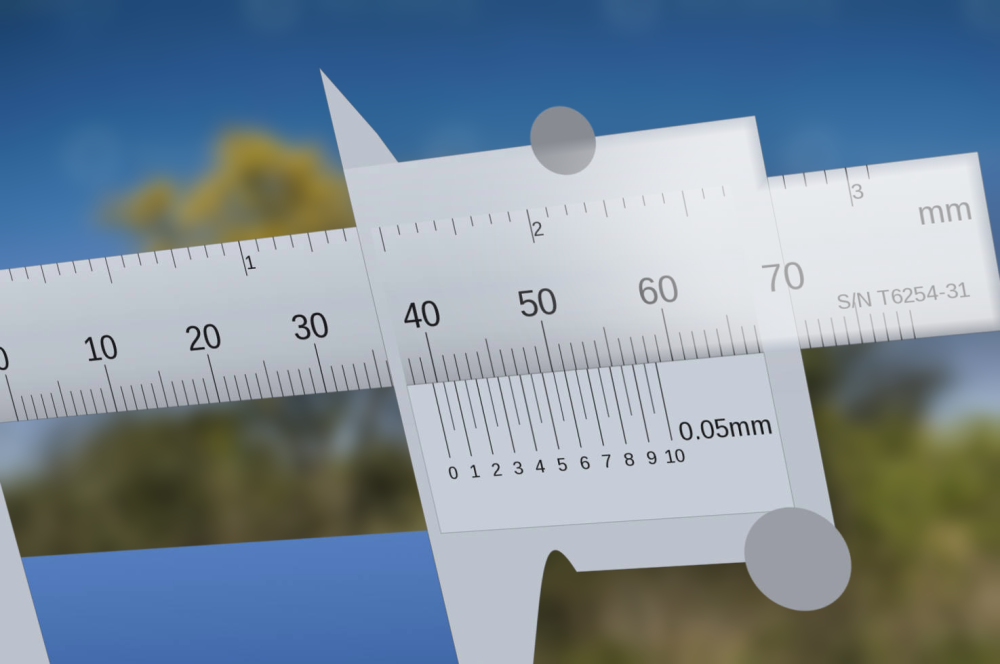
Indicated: 39.6,mm
